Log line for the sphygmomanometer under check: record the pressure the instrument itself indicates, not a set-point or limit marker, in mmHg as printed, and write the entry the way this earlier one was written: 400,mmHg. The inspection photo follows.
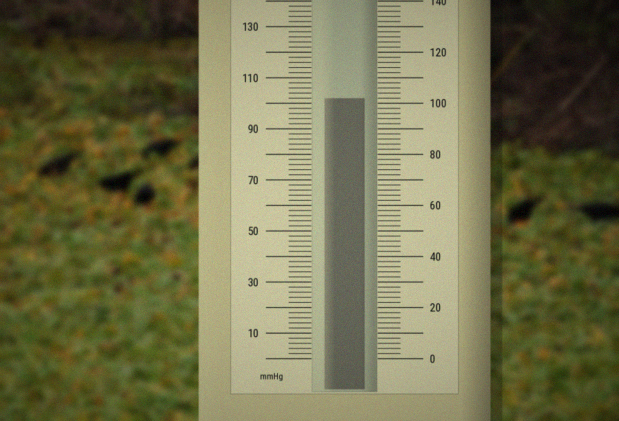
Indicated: 102,mmHg
